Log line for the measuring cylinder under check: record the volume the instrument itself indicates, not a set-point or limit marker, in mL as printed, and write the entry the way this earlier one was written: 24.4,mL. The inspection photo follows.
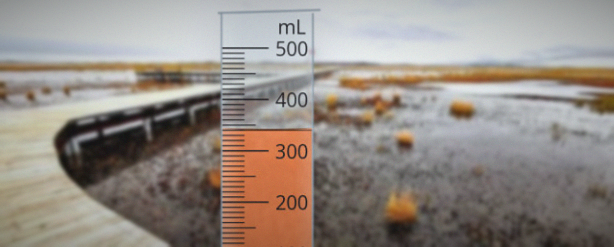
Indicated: 340,mL
